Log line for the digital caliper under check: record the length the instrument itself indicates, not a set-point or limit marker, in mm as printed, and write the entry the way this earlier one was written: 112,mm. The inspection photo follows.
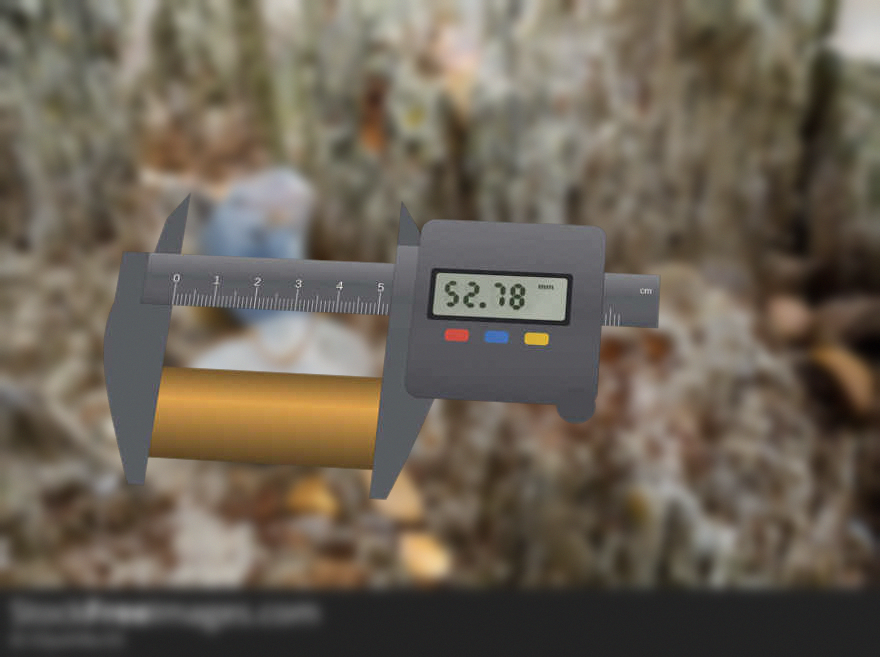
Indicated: 52.78,mm
